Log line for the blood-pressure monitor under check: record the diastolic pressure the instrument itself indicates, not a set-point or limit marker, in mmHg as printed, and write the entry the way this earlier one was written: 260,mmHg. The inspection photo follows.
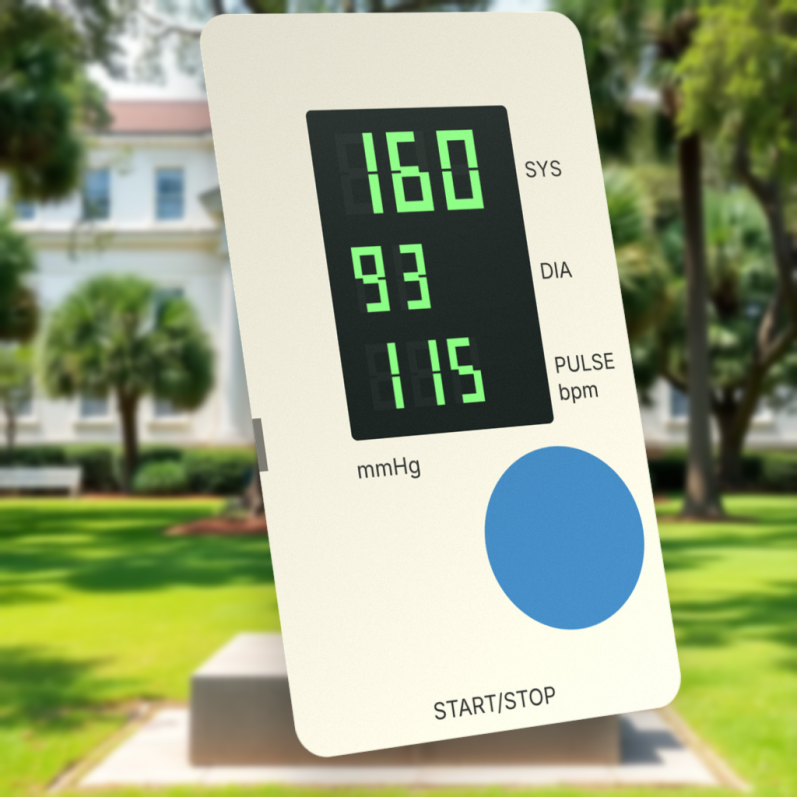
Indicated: 93,mmHg
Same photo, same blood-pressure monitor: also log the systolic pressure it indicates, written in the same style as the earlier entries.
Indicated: 160,mmHg
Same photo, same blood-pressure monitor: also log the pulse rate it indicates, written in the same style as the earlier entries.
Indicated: 115,bpm
